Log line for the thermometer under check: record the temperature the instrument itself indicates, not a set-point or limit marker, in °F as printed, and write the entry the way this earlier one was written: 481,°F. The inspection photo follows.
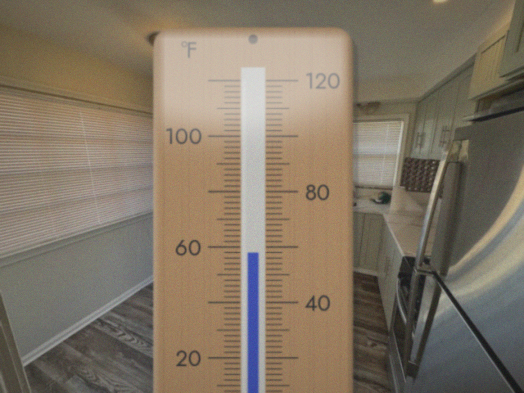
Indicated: 58,°F
